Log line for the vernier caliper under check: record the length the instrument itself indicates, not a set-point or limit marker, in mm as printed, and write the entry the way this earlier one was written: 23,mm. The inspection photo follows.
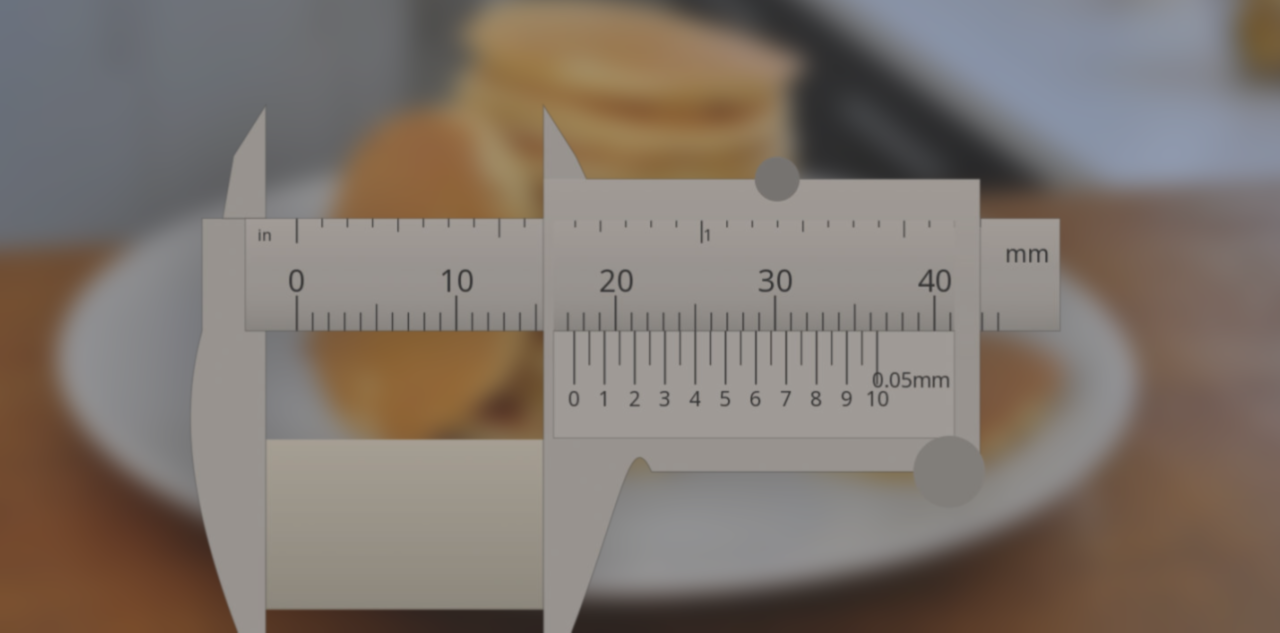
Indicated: 17.4,mm
